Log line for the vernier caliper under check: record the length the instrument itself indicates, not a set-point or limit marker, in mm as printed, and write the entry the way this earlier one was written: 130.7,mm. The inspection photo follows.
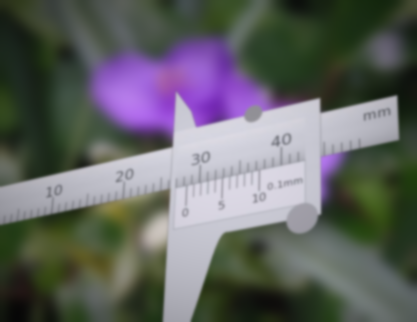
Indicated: 28.4,mm
